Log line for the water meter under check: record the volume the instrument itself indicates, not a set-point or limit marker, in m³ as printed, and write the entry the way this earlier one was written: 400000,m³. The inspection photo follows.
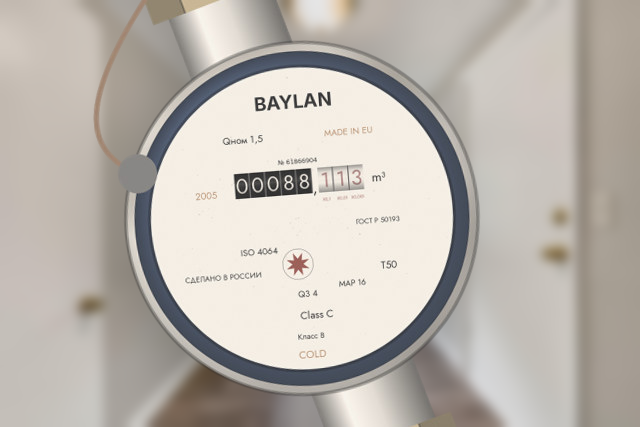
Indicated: 88.113,m³
